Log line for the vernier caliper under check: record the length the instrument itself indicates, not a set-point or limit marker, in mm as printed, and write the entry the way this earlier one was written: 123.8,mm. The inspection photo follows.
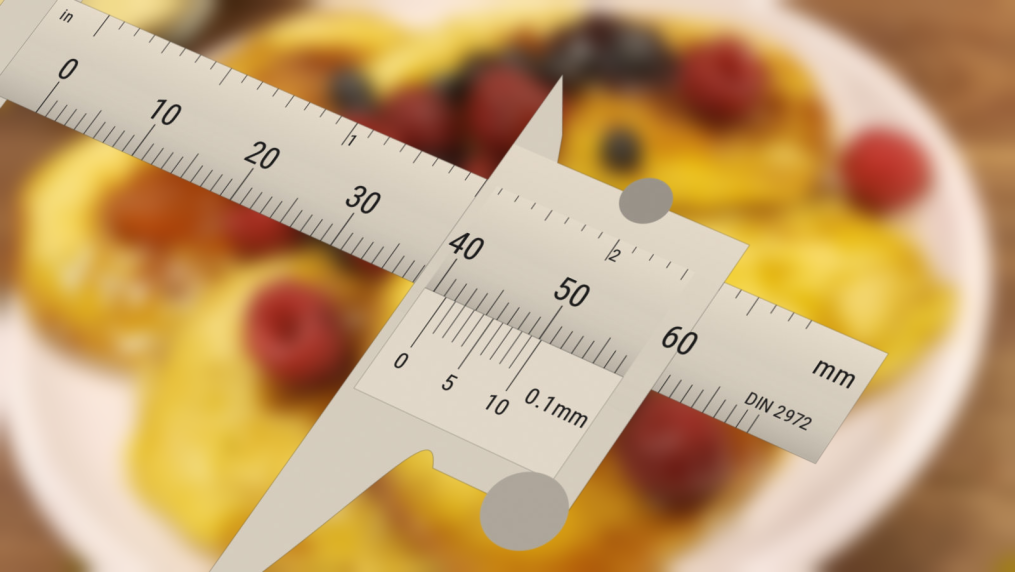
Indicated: 41.2,mm
